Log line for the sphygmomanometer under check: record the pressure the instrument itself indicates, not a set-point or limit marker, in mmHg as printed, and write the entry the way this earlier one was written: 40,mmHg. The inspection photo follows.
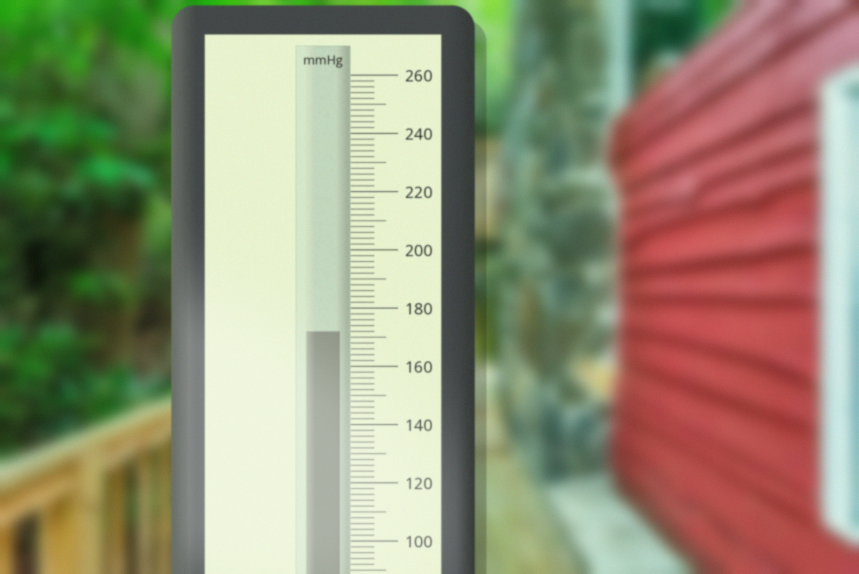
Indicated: 172,mmHg
